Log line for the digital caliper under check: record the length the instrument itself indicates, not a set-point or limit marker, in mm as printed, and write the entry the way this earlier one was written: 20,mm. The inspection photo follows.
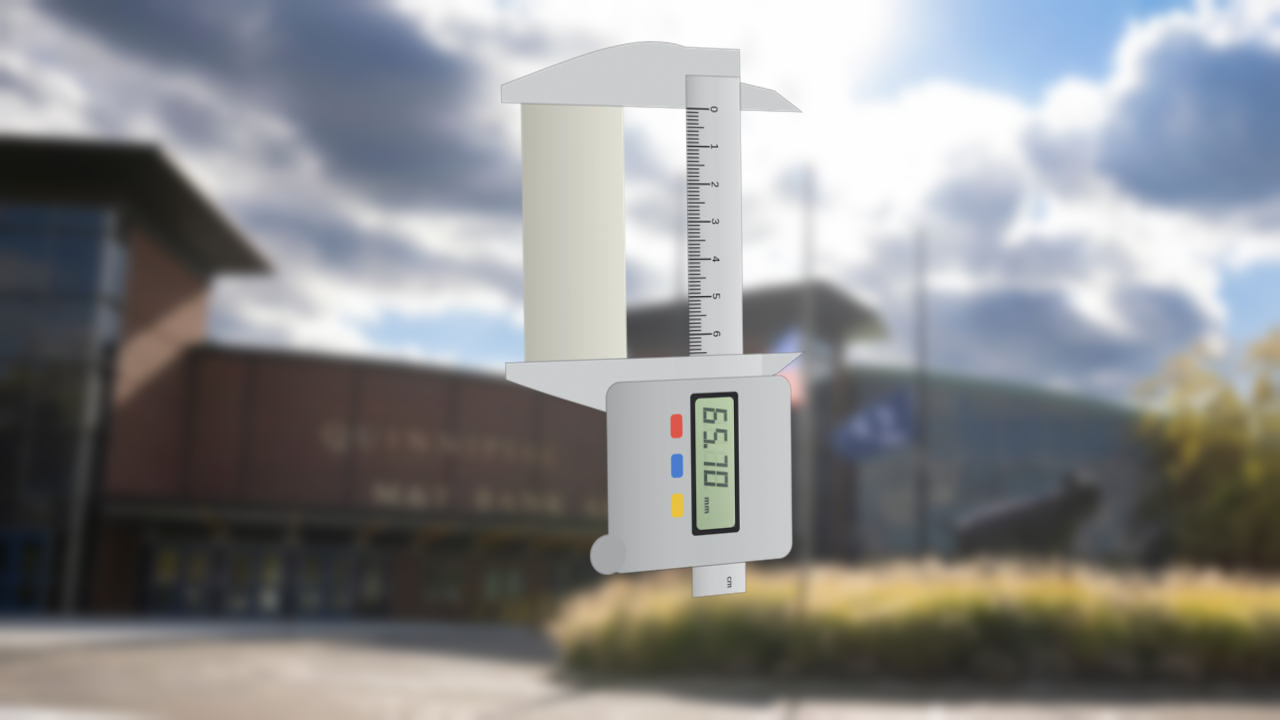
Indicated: 65.70,mm
